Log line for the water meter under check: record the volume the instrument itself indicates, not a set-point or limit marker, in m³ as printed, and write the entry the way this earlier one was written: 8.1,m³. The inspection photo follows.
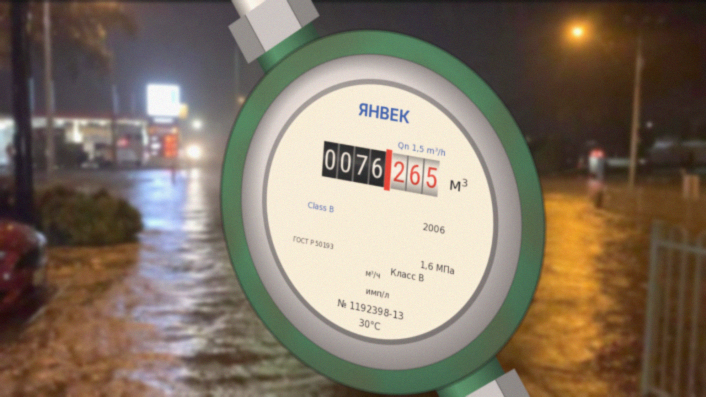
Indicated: 76.265,m³
